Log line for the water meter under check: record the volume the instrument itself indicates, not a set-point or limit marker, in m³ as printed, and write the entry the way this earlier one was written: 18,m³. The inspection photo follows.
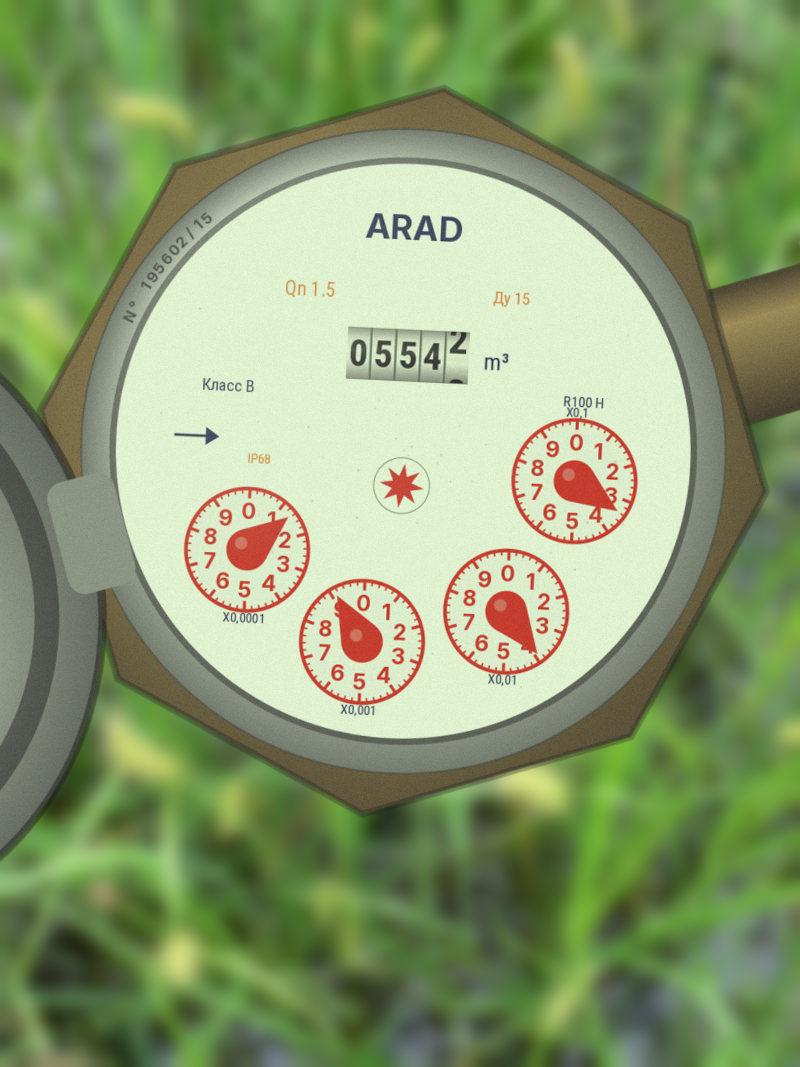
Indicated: 5542.3391,m³
